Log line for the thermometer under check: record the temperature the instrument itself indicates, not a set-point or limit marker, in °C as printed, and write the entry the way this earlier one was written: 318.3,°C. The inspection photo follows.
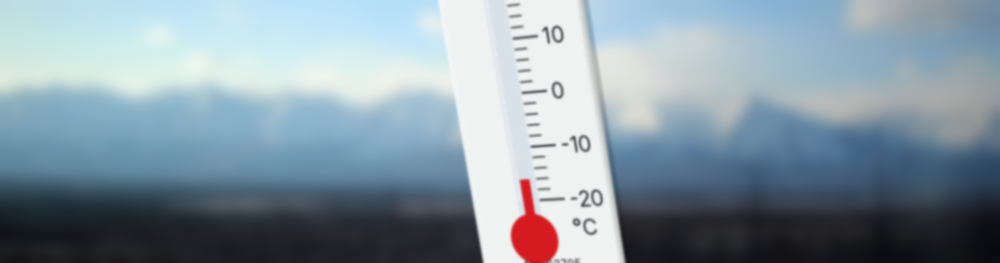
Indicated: -16,°C
